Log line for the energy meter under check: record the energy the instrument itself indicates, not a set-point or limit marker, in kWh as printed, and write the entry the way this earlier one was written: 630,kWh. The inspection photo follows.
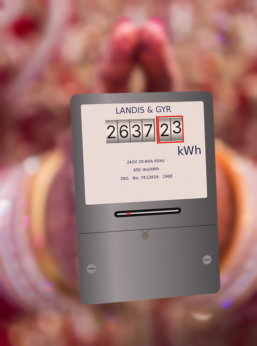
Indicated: 2637.23,kWh
